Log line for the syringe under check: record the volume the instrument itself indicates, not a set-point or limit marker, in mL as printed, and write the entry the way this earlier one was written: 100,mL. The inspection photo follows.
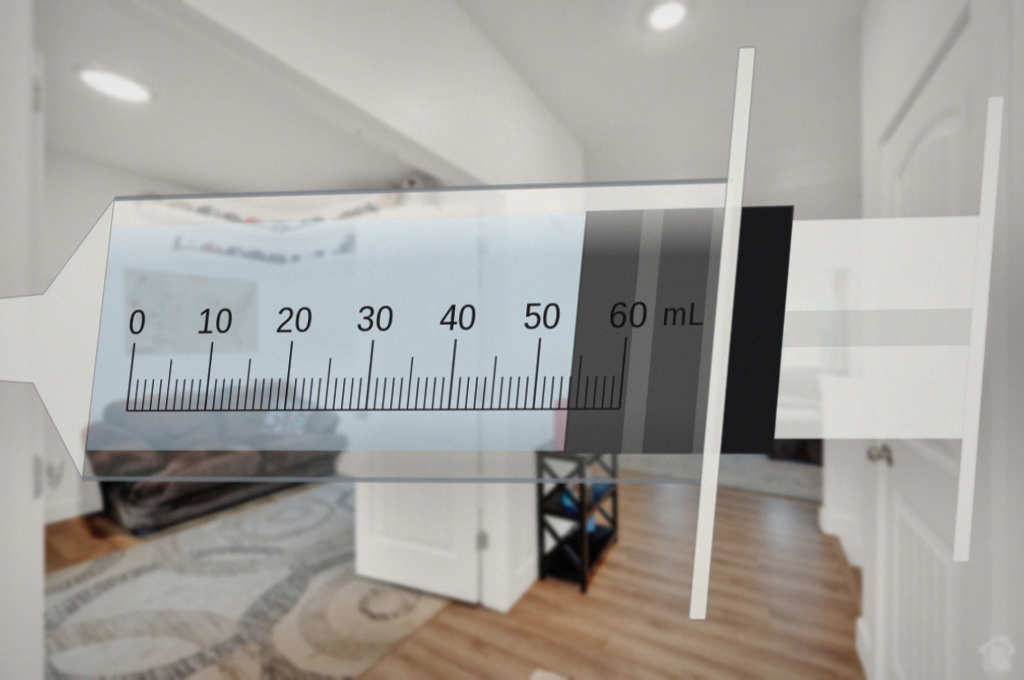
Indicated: 54,mL
